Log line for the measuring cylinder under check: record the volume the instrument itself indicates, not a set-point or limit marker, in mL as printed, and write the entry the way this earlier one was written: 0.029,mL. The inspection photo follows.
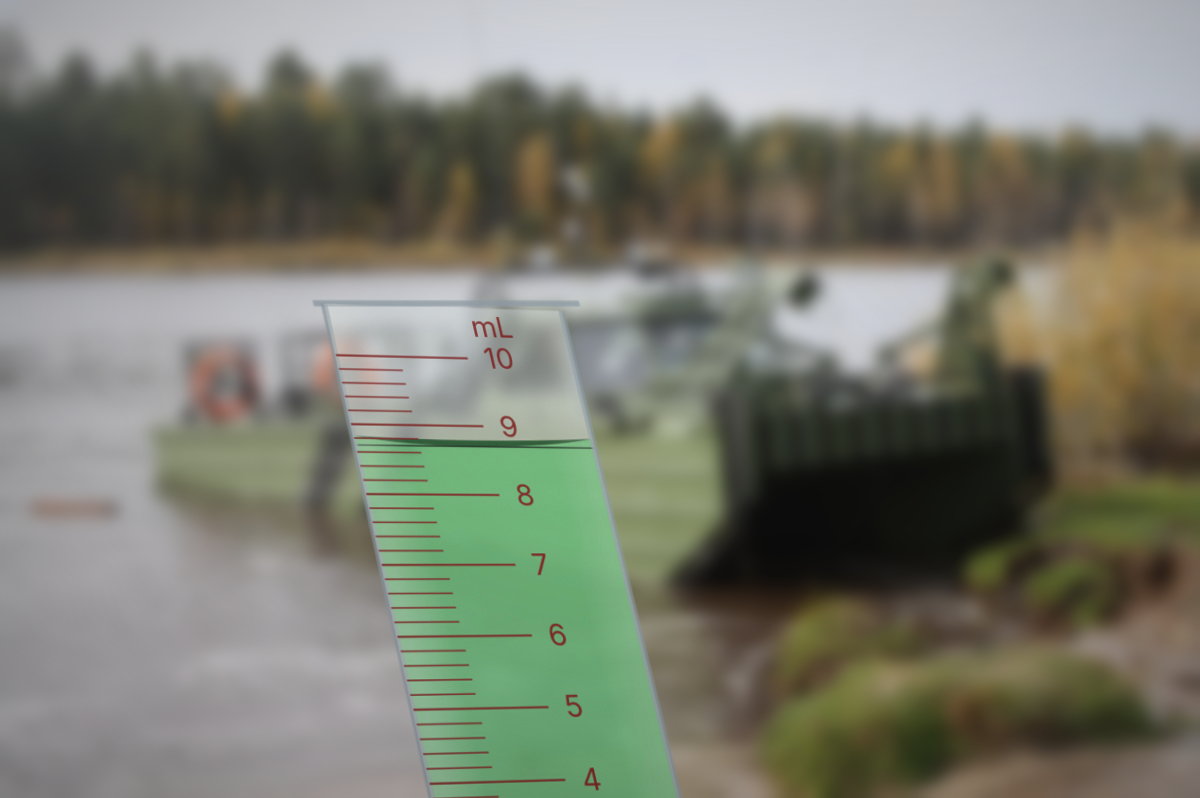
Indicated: 8.7,mL
